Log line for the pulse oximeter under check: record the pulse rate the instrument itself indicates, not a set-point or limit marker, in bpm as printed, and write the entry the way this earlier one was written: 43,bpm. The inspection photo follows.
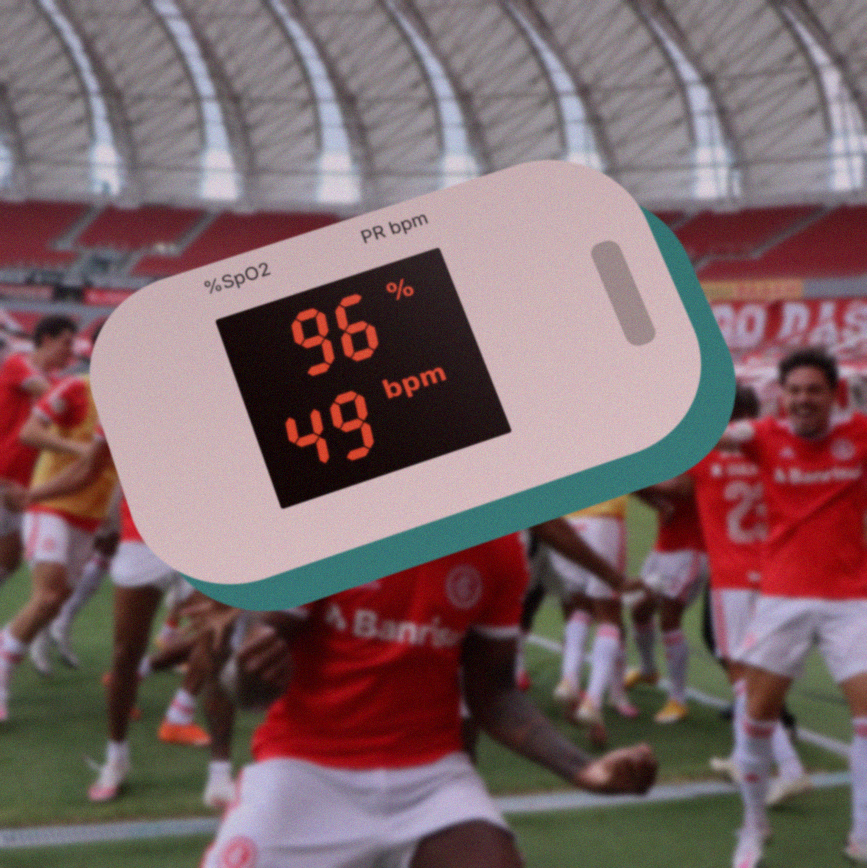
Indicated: 49,bpm
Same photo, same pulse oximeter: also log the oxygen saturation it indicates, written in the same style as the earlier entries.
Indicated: 96,%
